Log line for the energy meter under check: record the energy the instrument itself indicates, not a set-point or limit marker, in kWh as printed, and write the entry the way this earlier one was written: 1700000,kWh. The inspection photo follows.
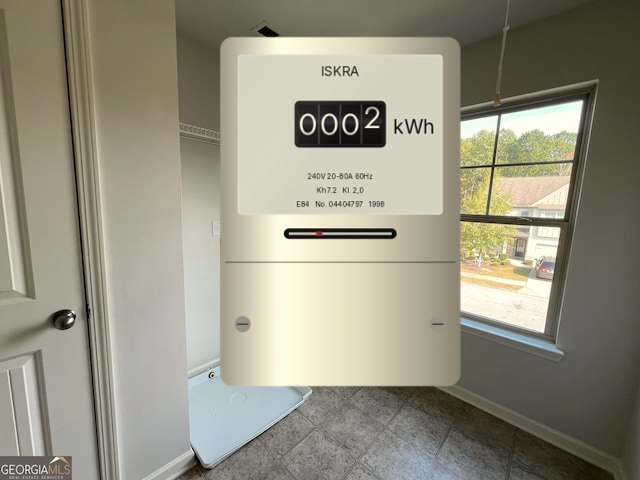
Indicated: 2,kWh
